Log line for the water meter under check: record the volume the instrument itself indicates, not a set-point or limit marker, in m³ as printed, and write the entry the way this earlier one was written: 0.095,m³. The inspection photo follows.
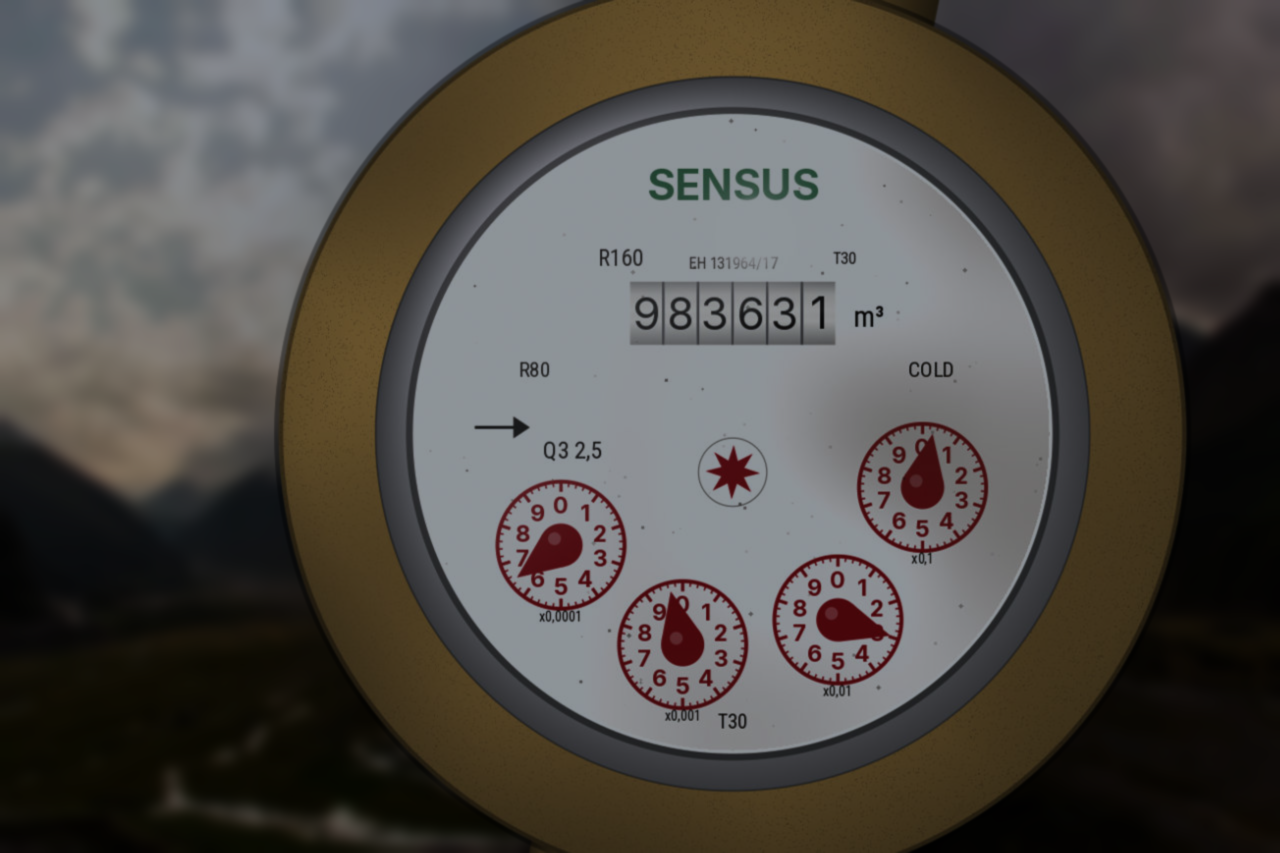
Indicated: 983631.0296,m³
